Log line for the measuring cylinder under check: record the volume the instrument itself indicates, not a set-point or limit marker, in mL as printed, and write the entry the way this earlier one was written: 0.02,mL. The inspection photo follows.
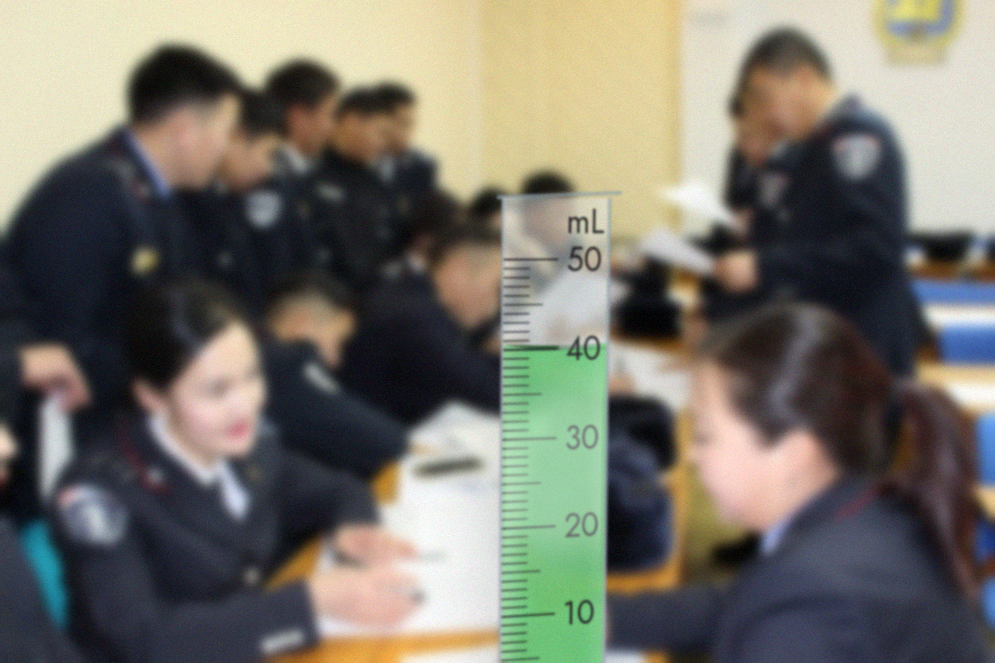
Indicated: 40,mL
